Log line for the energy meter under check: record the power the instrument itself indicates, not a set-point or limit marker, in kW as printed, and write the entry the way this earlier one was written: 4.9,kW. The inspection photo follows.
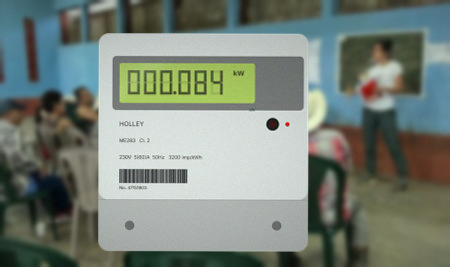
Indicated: 0.084,kW
